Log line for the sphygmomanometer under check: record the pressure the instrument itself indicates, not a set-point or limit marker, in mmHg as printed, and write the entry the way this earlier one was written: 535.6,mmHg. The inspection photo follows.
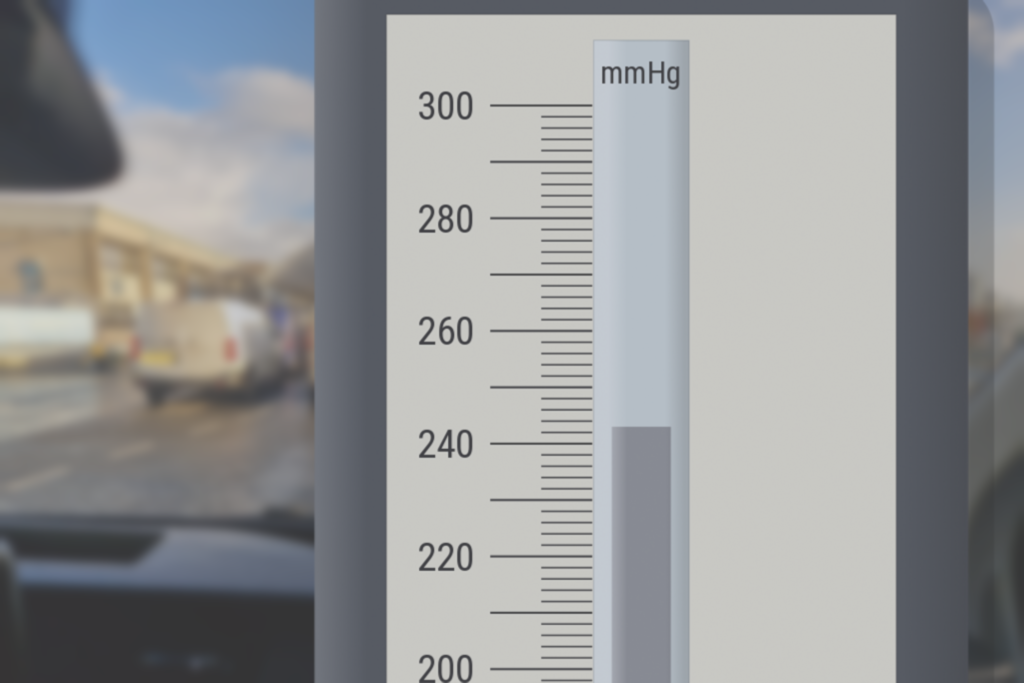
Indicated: 243,mmHg
